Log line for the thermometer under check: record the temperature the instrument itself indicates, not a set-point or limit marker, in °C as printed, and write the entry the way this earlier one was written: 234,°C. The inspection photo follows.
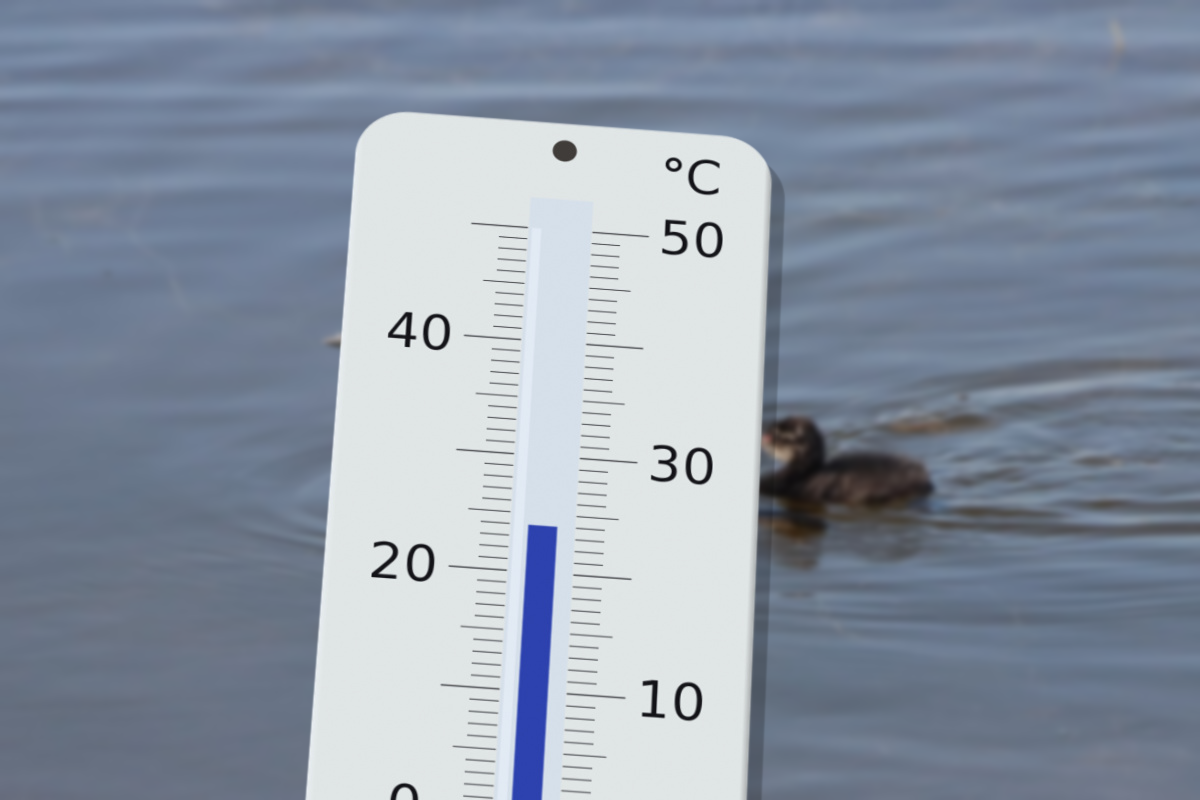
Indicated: 24,°C
